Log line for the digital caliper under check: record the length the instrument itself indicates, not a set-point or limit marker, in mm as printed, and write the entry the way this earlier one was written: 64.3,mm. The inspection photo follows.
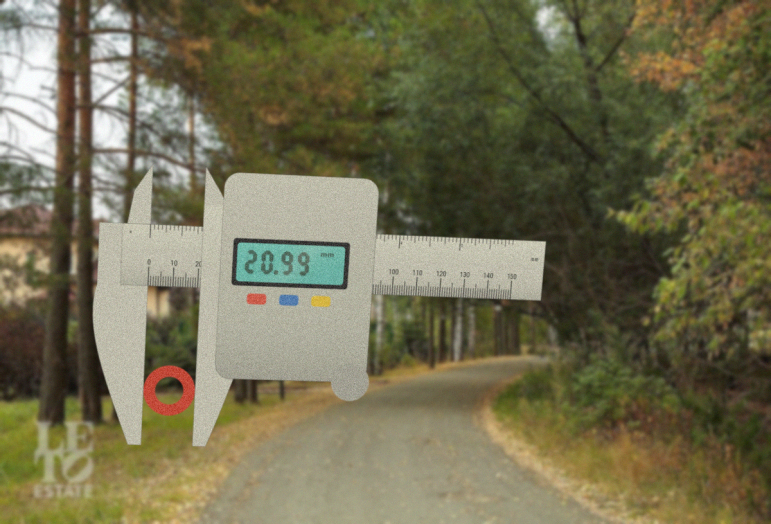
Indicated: 20.99,mm
